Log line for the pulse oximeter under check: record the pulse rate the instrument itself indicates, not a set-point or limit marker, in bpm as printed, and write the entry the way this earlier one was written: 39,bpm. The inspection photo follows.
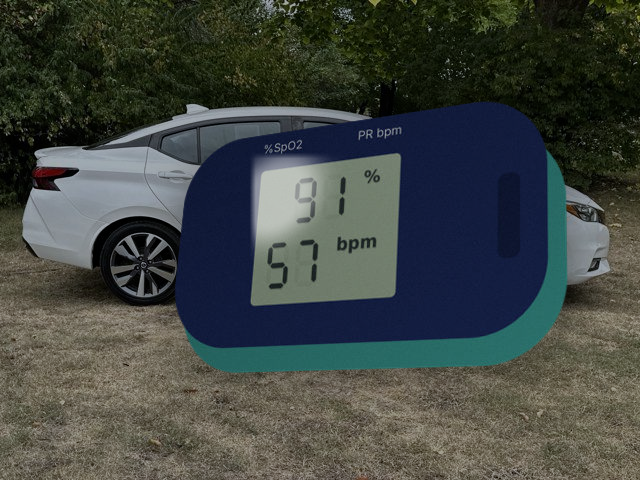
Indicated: 57,bpm
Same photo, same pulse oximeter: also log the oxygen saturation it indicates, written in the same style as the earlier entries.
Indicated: 91,%
